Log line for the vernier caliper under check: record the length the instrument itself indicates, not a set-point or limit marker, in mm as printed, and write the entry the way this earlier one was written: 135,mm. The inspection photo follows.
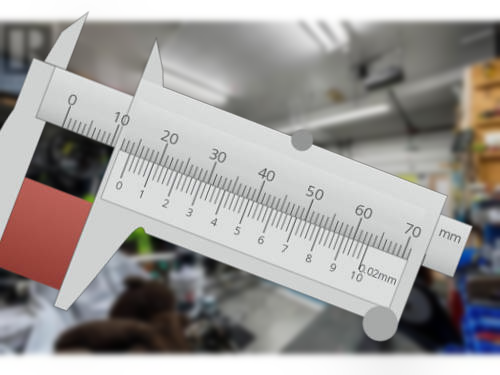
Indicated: 14.0,mm
